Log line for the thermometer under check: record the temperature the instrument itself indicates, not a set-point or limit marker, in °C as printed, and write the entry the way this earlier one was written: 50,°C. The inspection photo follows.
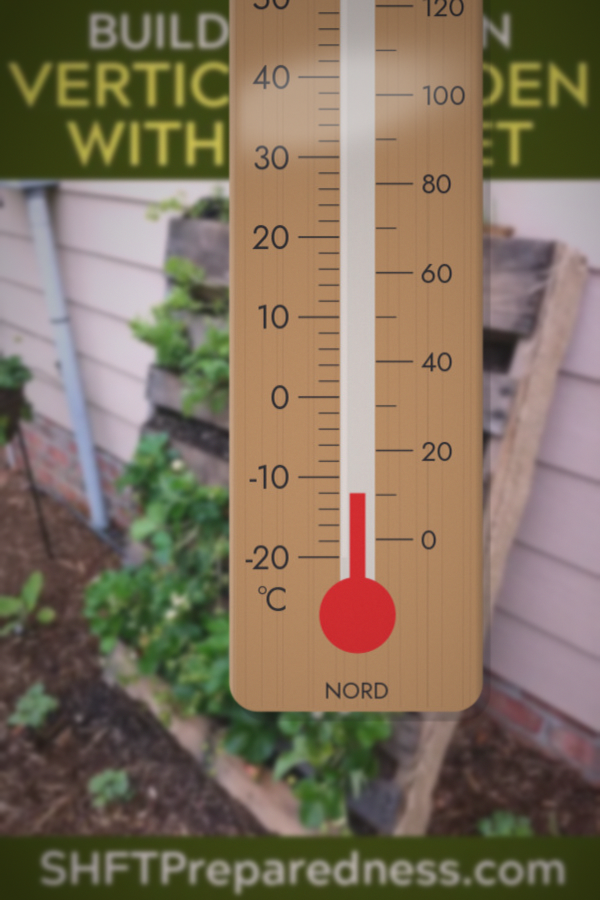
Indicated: -12,°C
